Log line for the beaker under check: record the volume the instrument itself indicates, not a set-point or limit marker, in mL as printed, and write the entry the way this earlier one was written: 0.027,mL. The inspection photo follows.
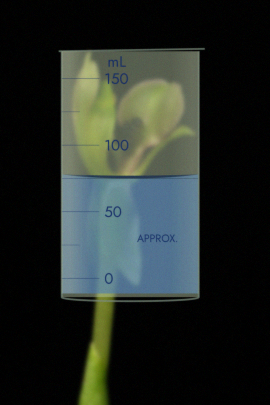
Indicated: 75,mL
